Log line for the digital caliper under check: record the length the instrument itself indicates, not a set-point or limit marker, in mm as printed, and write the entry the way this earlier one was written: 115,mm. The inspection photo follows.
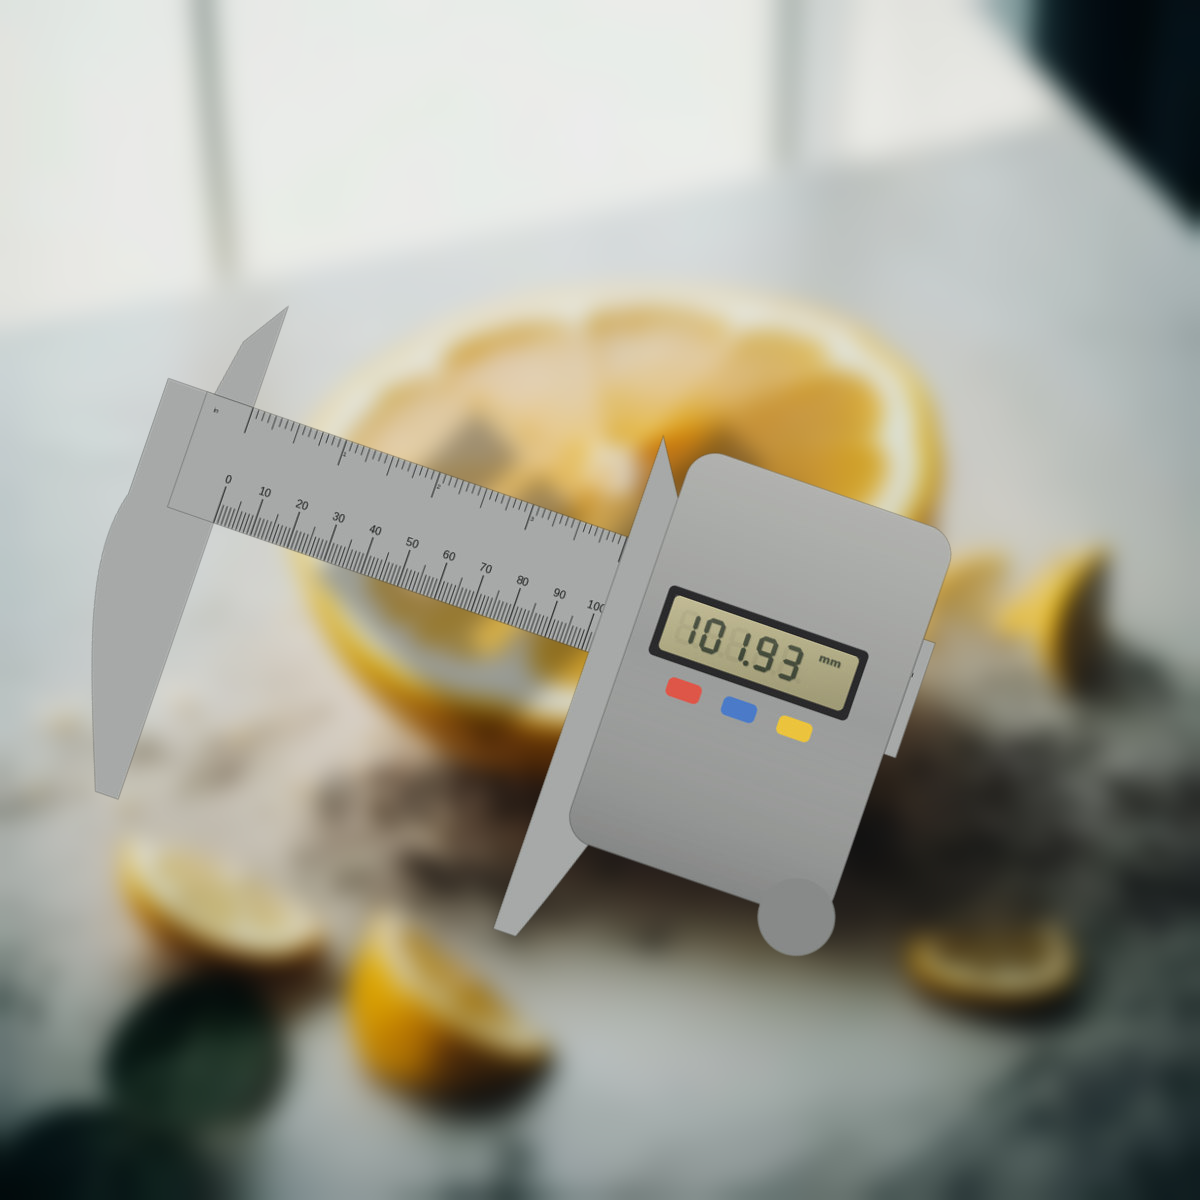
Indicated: 101.93,mm
